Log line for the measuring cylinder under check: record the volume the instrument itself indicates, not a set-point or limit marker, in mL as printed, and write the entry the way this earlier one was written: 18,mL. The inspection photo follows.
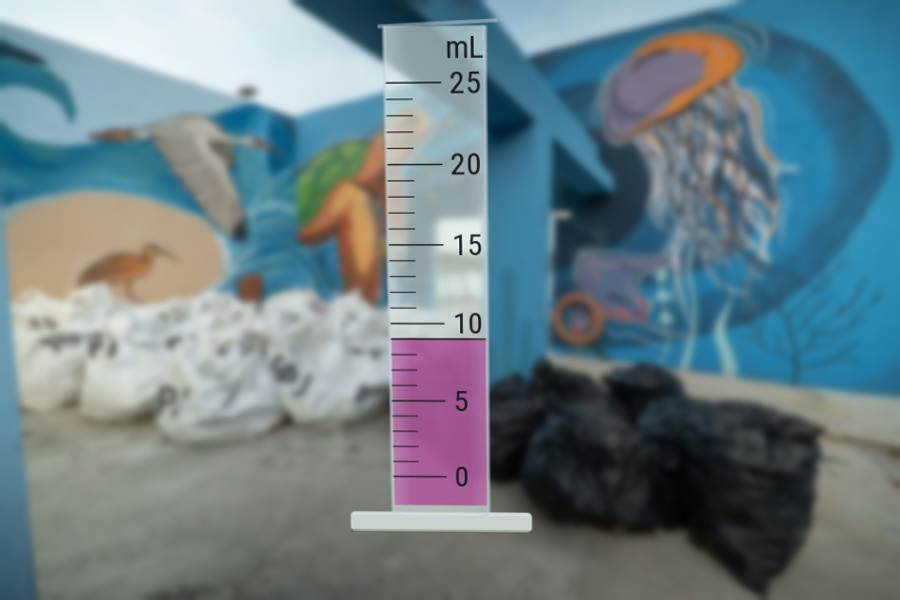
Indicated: 9,mL
